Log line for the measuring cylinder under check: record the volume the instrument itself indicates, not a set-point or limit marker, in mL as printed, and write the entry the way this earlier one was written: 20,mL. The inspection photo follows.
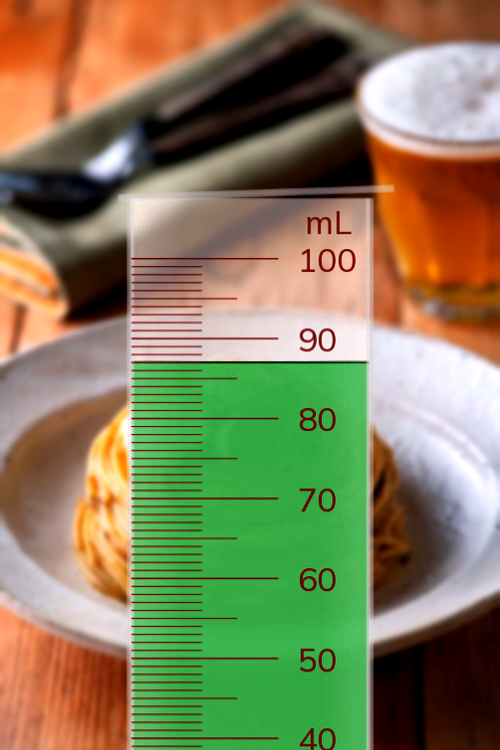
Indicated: 87,mL
